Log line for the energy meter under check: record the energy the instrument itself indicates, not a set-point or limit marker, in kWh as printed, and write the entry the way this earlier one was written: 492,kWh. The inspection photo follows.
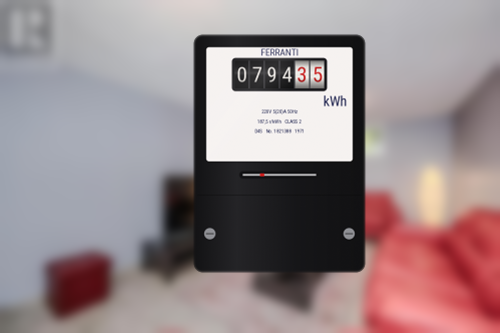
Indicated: 794.35,kWh
